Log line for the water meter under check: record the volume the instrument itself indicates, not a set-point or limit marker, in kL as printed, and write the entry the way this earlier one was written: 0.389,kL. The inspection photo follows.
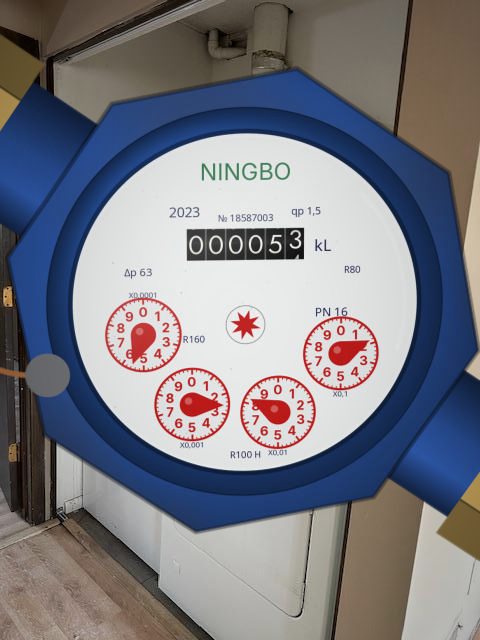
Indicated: 53.1825,kL
